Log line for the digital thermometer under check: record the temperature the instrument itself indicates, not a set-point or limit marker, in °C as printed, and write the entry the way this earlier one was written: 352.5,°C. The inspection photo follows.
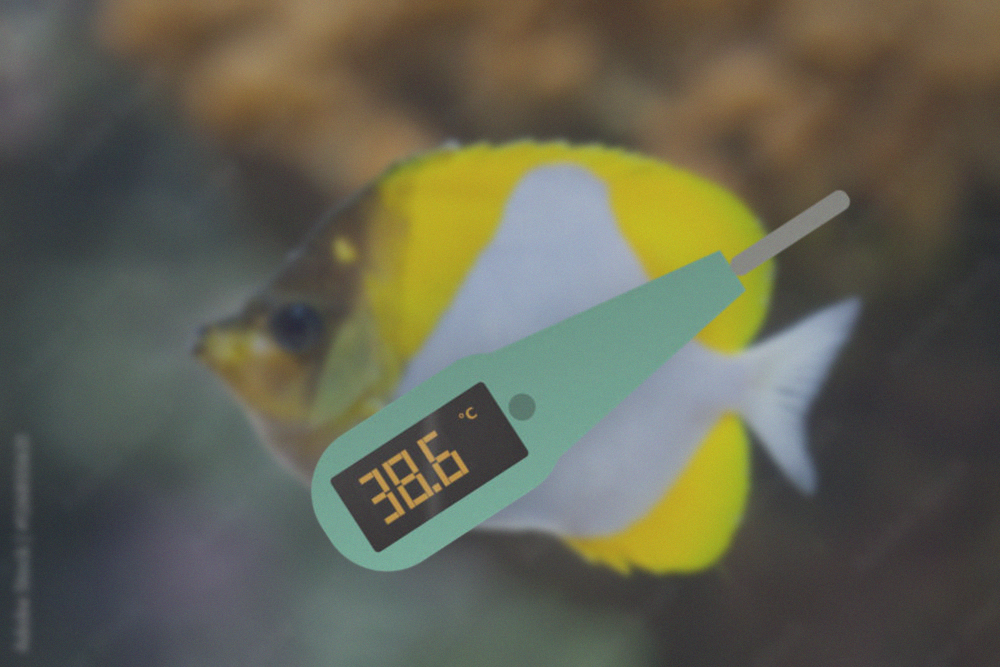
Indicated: 38.6,°C
